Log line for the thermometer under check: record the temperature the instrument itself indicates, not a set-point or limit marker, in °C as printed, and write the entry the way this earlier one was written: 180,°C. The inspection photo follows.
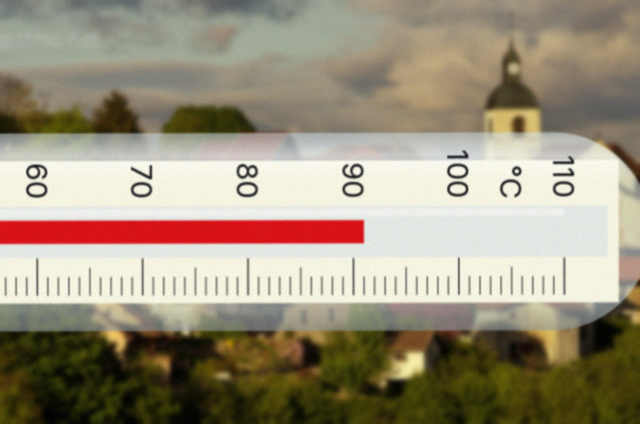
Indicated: 91,°C
